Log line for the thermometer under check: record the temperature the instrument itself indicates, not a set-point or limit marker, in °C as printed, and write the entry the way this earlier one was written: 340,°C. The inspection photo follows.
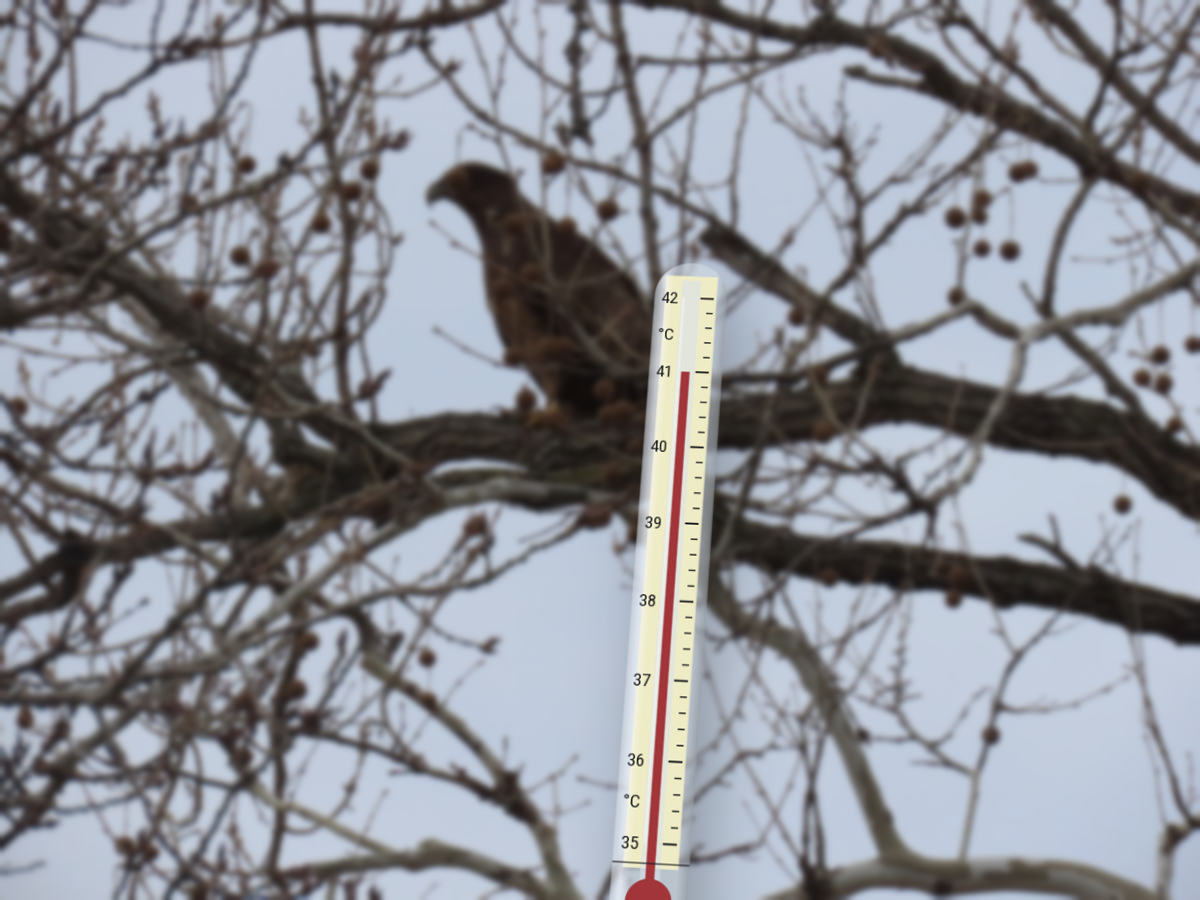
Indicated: 41,°C
